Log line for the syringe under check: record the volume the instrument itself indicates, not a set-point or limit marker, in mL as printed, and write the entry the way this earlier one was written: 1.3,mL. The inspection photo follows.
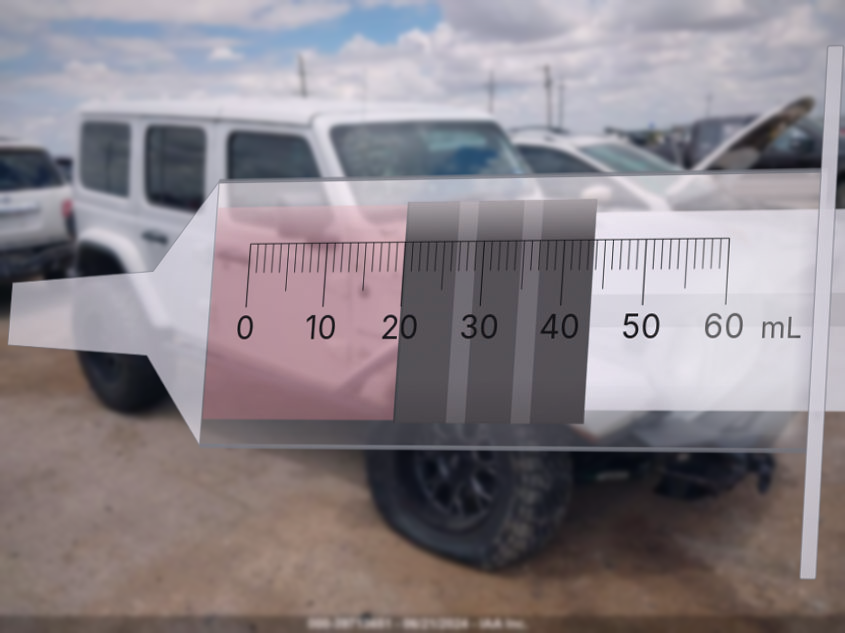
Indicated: 20,mL
